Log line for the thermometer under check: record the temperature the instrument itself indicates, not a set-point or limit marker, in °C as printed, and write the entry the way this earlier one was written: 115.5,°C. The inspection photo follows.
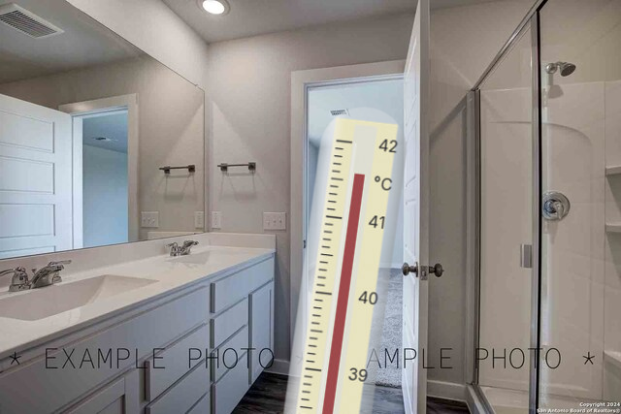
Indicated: 41.6,°C
